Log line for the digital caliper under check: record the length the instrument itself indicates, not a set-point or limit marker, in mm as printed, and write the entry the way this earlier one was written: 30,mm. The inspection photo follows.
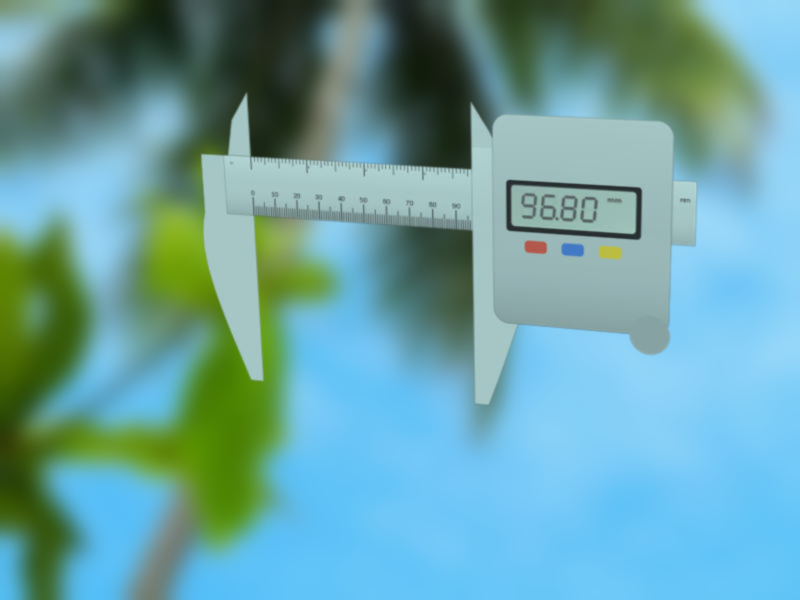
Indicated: 96.80,mm
